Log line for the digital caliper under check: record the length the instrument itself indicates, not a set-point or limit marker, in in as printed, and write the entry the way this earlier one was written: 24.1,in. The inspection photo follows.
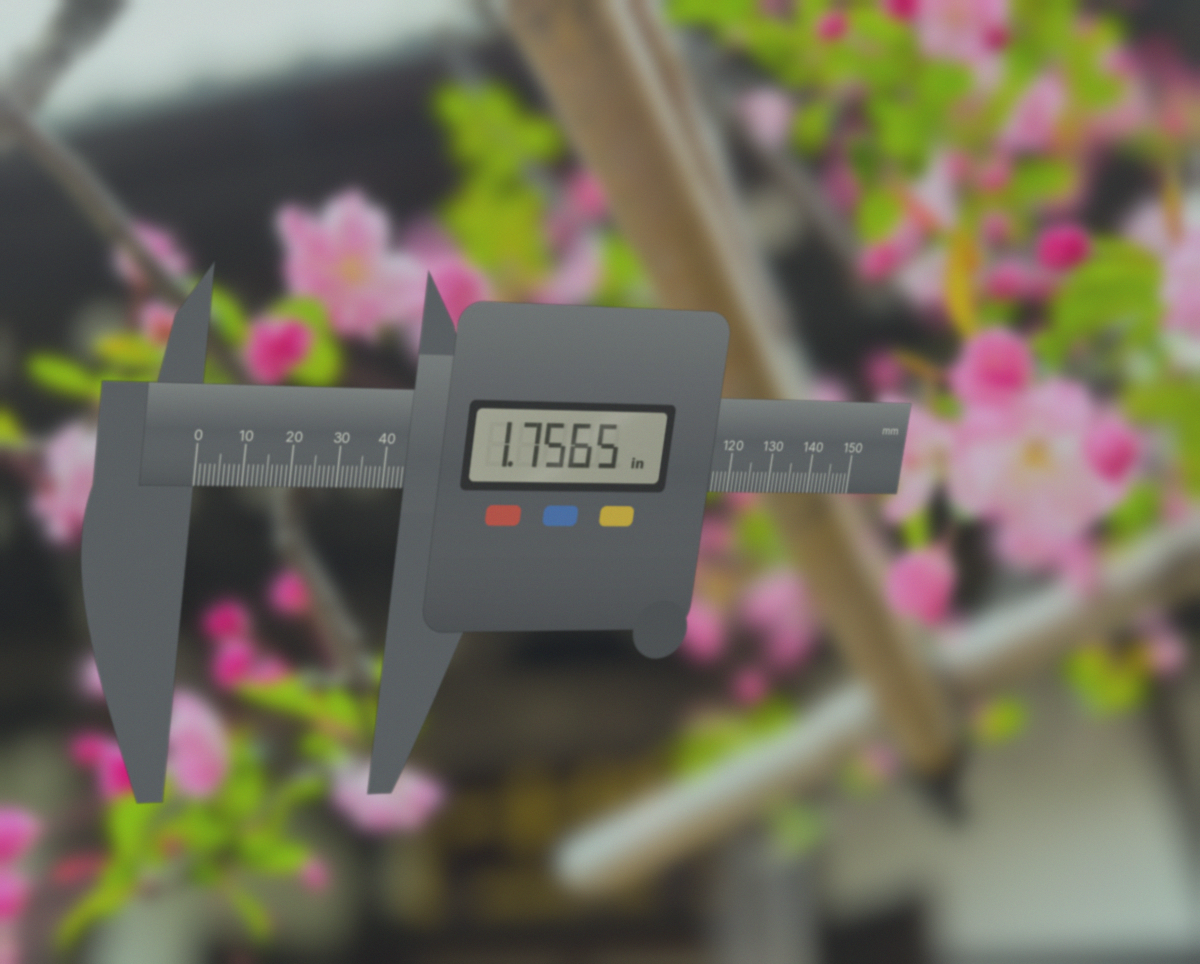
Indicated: 1.7565,in
